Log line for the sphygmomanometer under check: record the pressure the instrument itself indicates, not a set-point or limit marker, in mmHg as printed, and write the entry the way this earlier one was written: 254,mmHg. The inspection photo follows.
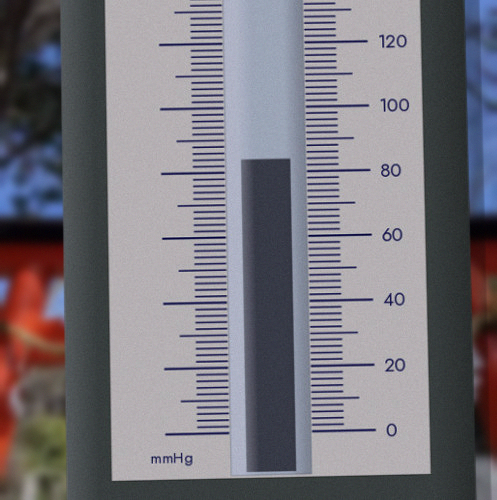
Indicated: 84,mmHg
